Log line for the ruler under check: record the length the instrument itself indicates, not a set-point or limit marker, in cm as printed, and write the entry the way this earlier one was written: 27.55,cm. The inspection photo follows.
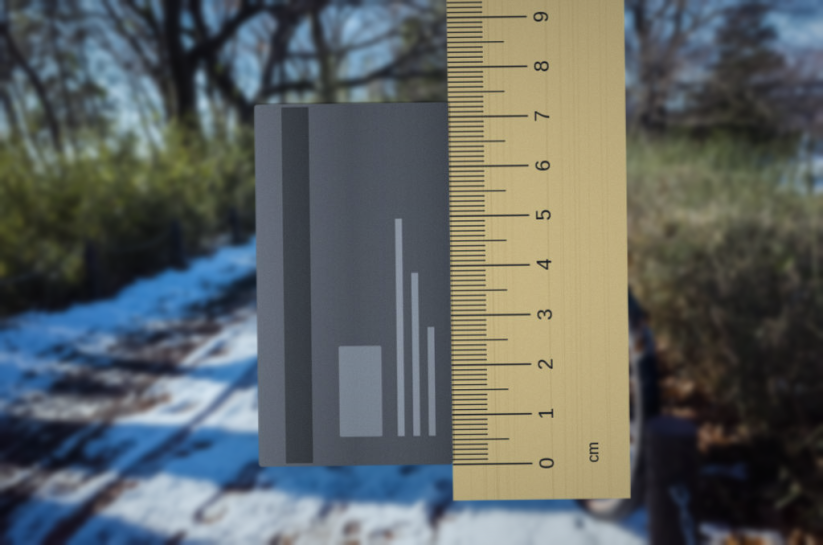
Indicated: 7.3,cm
